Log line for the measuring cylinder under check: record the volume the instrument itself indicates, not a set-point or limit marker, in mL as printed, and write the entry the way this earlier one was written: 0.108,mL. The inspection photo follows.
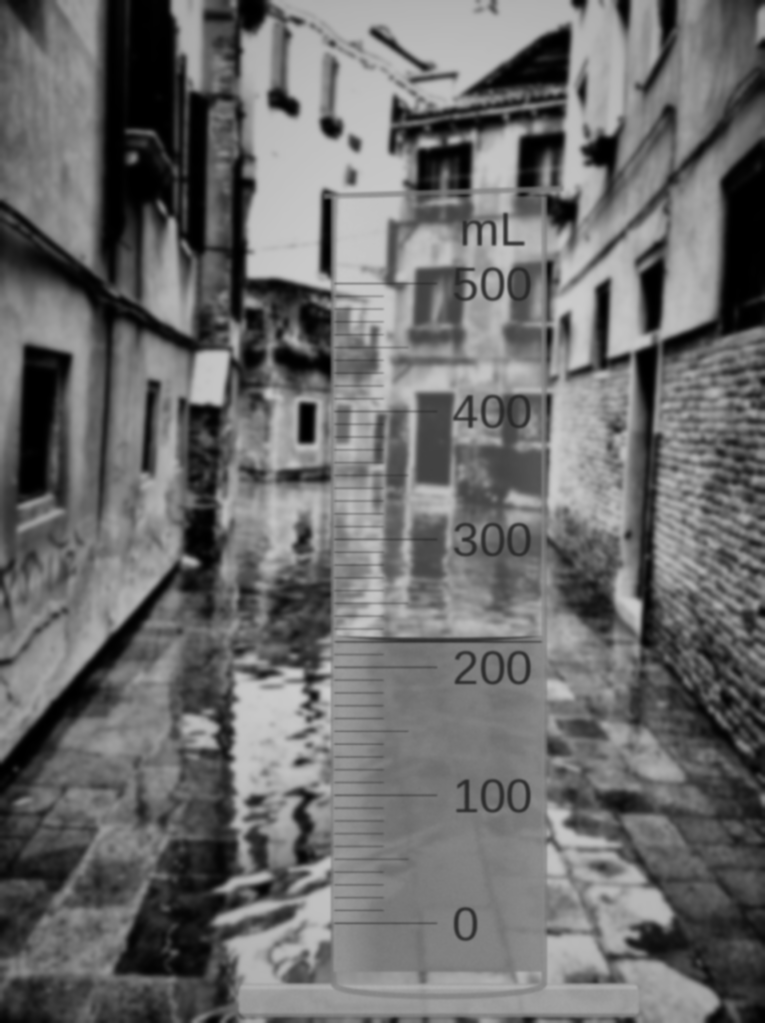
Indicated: 220,mL
